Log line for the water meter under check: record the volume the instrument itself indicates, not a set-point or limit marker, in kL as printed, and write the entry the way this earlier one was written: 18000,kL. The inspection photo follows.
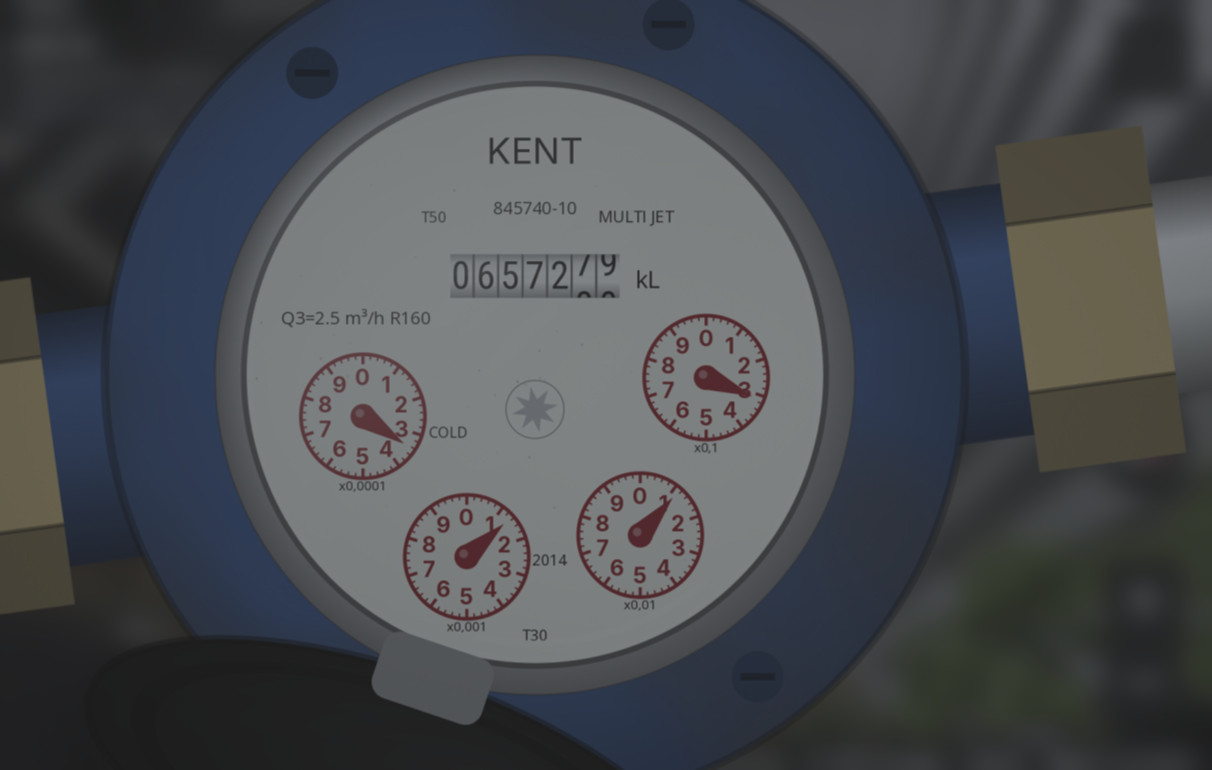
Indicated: 657279.3113,kL
